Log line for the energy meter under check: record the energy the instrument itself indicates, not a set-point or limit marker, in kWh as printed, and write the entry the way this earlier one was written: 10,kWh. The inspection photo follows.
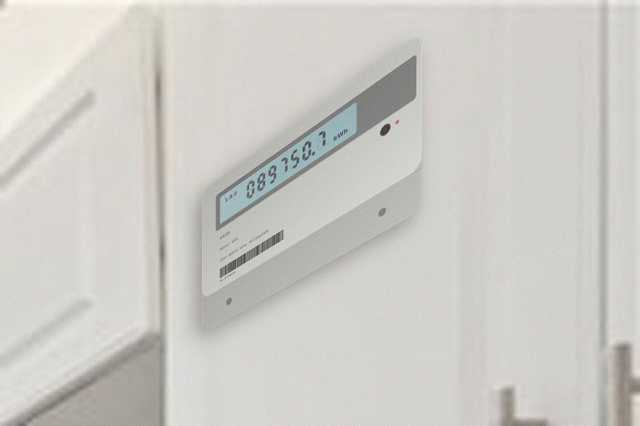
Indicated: 89750.7,kWh
